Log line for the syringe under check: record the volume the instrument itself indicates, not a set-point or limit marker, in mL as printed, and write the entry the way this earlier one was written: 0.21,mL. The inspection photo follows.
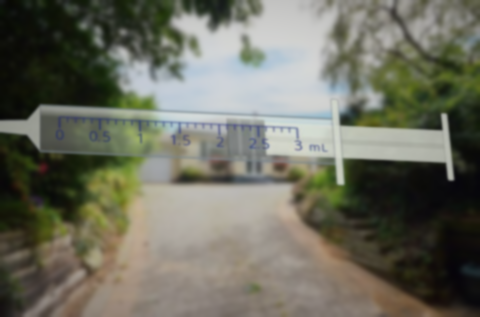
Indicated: 2.1,mL
